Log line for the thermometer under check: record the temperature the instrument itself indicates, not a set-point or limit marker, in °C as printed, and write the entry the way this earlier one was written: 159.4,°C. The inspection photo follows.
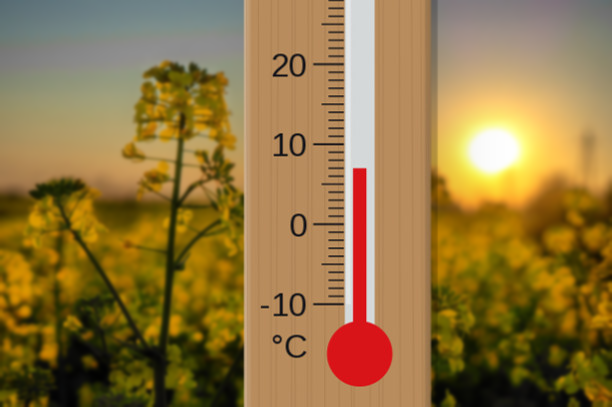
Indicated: 7,°C
